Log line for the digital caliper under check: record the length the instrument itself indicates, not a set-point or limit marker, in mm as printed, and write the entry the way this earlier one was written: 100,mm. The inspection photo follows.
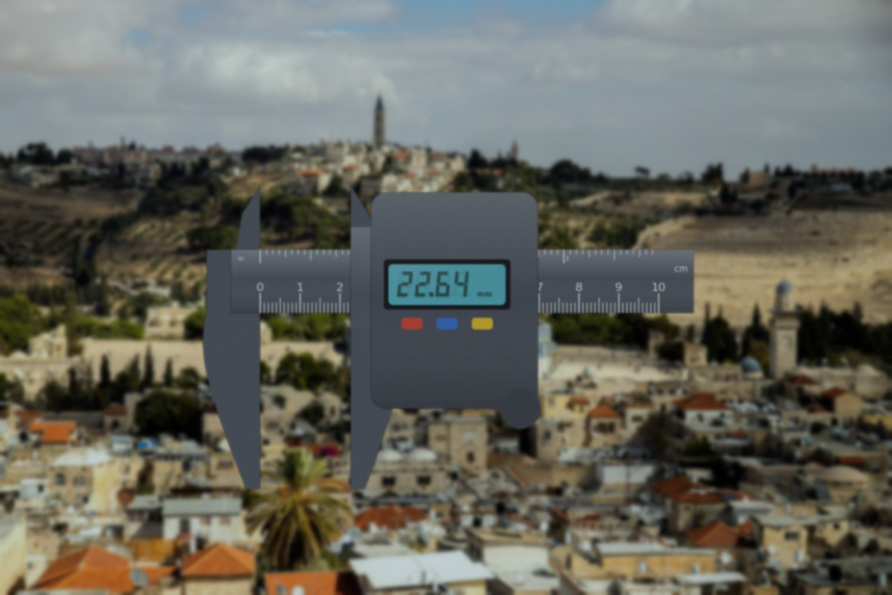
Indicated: 22.64,mm
